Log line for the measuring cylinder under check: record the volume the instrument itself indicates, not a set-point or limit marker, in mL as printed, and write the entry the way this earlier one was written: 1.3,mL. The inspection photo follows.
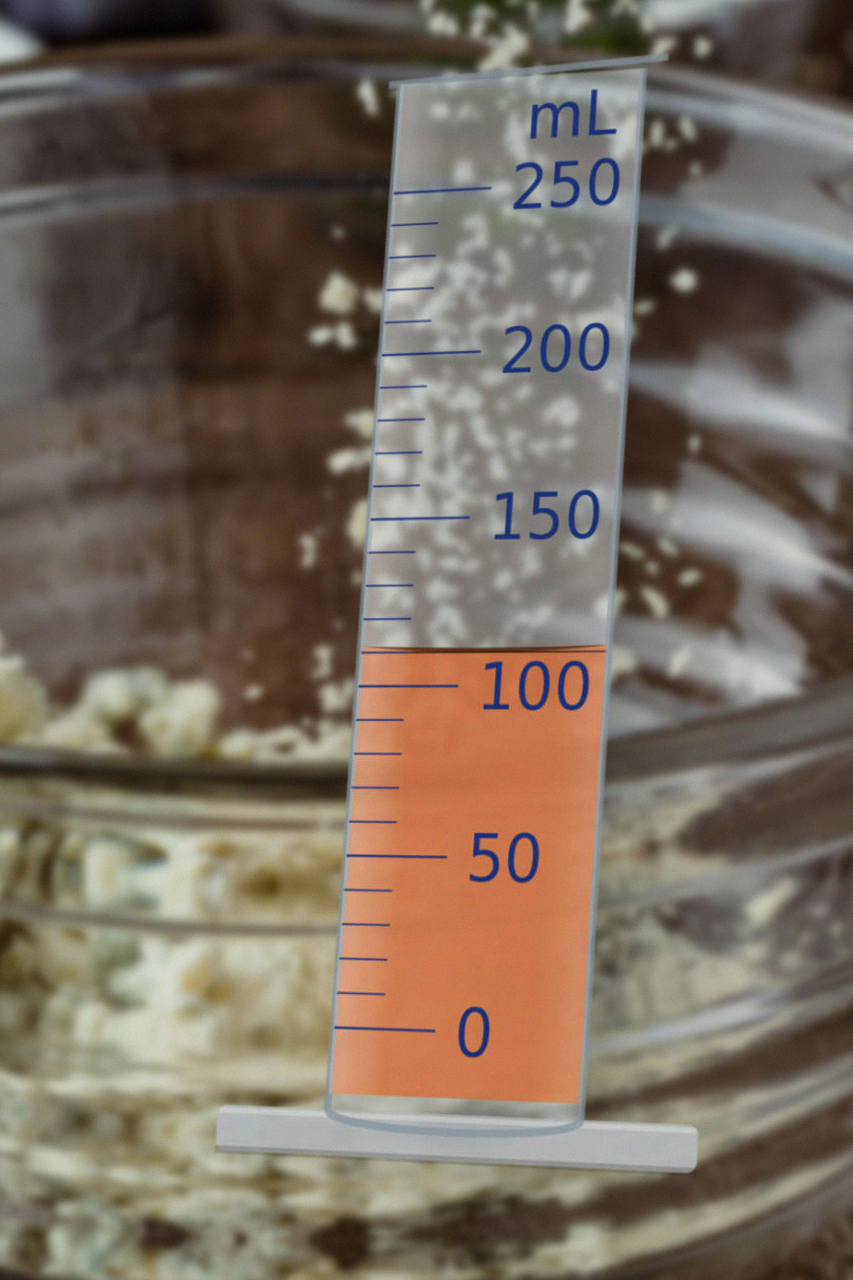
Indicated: 110,mL
